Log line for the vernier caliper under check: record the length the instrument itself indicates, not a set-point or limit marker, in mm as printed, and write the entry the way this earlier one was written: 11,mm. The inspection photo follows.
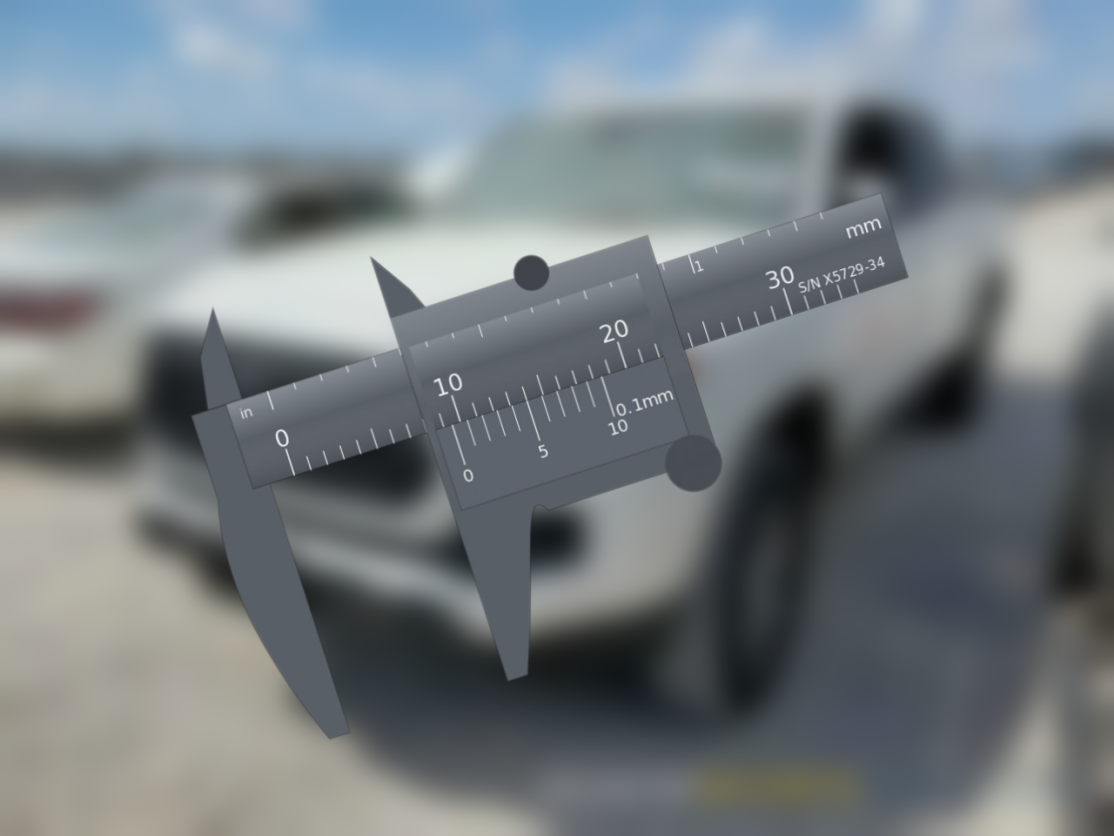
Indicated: 9.5,mm
